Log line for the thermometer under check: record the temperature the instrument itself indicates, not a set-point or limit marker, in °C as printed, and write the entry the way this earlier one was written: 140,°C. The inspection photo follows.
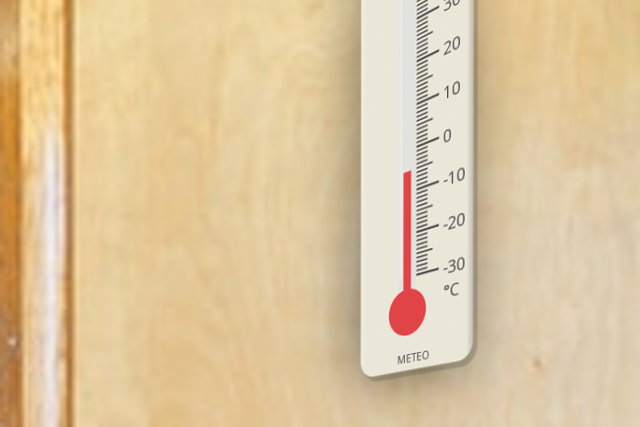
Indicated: -5,°C
